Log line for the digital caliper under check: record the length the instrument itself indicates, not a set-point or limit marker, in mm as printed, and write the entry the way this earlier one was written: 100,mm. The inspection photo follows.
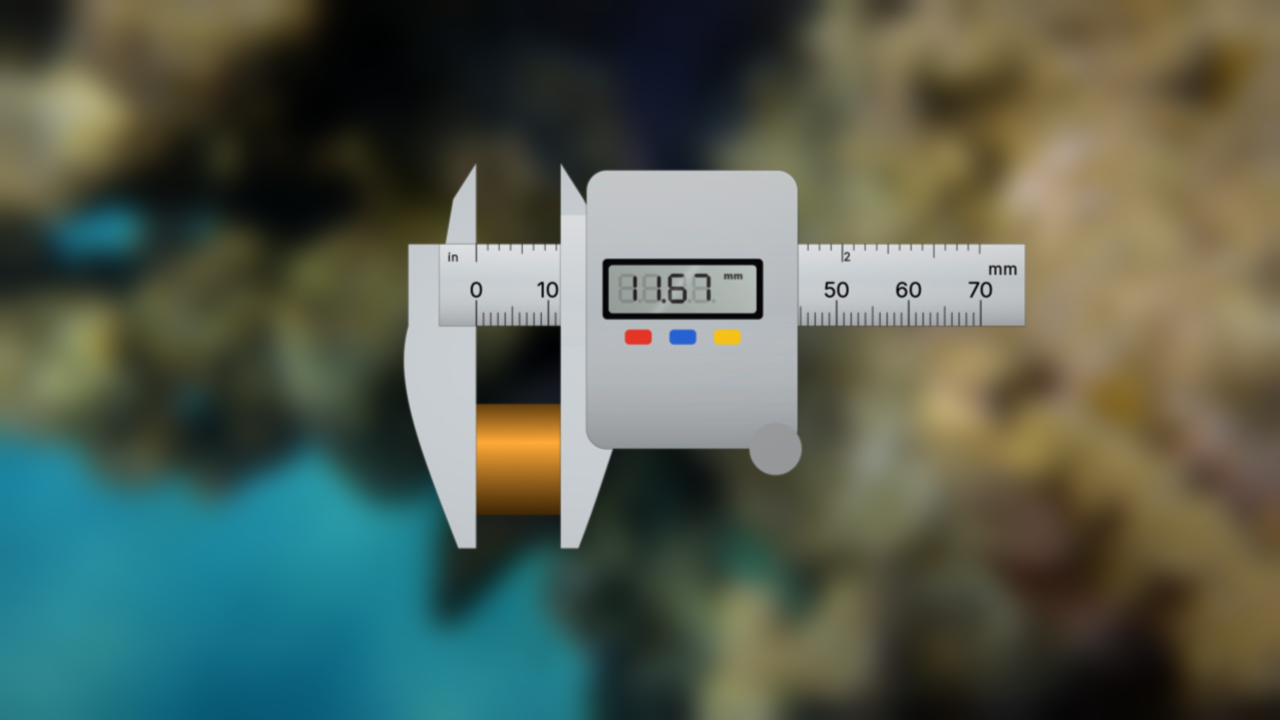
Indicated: 11.67,mm
